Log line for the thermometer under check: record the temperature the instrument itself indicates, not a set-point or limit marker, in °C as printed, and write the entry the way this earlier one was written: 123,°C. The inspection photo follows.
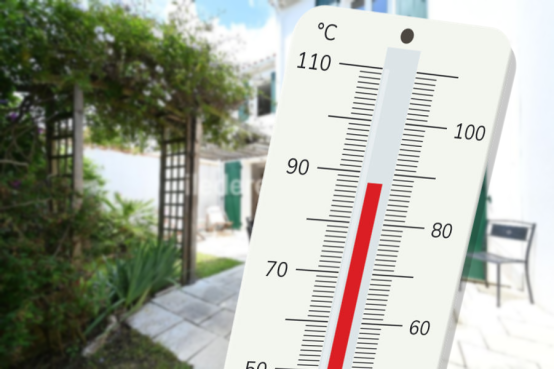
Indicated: 88,°C
